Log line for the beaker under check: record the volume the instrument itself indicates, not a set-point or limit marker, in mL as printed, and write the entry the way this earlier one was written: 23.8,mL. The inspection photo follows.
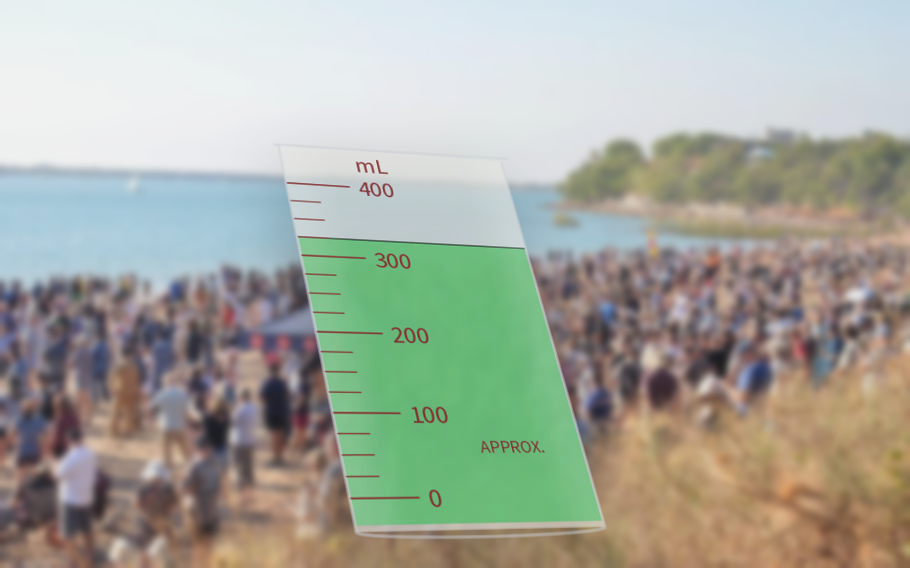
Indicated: 325,mL
